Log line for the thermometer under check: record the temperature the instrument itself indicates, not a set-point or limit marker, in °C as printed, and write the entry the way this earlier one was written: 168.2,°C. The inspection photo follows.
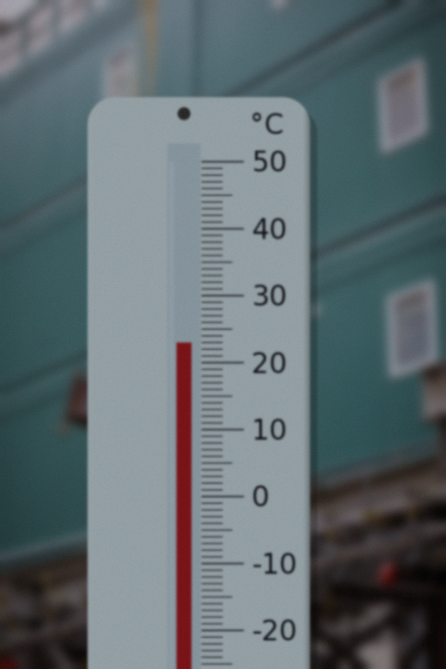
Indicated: 23,°C
